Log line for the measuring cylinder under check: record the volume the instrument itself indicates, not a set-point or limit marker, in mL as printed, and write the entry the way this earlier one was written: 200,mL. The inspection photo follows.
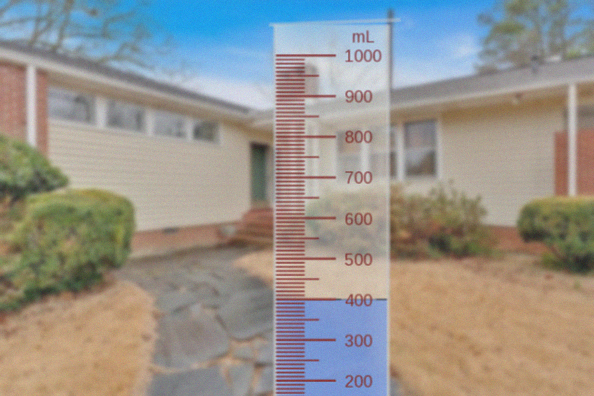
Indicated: 400,mL
